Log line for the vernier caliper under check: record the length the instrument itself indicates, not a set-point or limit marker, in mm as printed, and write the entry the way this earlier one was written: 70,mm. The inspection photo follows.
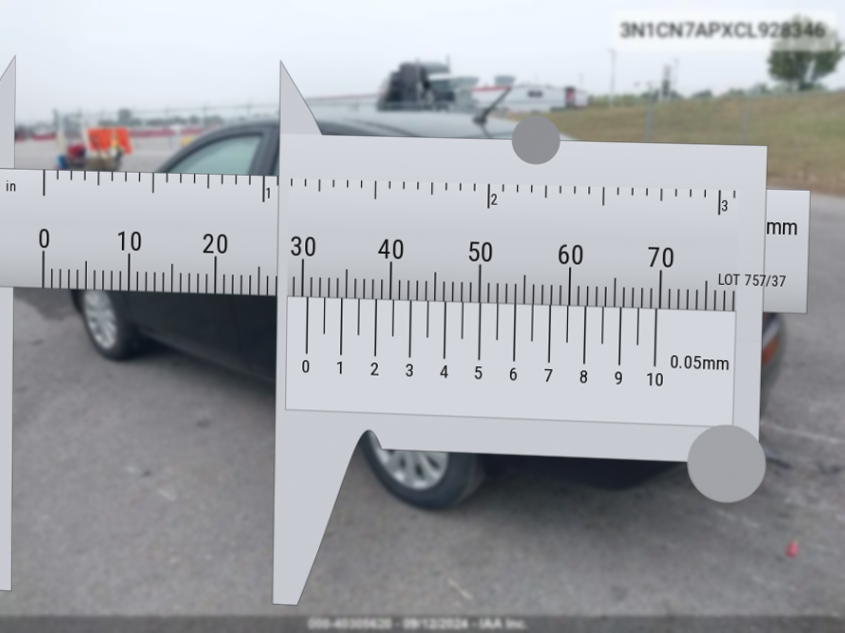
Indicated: 30.6,mm
